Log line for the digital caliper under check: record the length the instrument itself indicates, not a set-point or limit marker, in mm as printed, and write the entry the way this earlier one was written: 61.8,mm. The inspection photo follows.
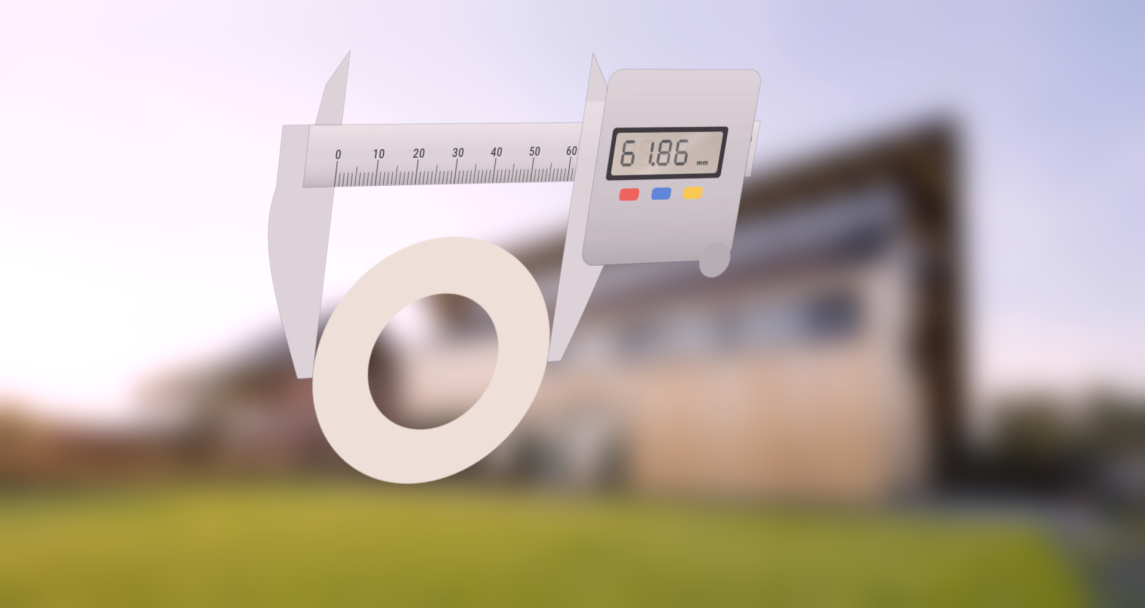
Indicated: 61.86,mm
